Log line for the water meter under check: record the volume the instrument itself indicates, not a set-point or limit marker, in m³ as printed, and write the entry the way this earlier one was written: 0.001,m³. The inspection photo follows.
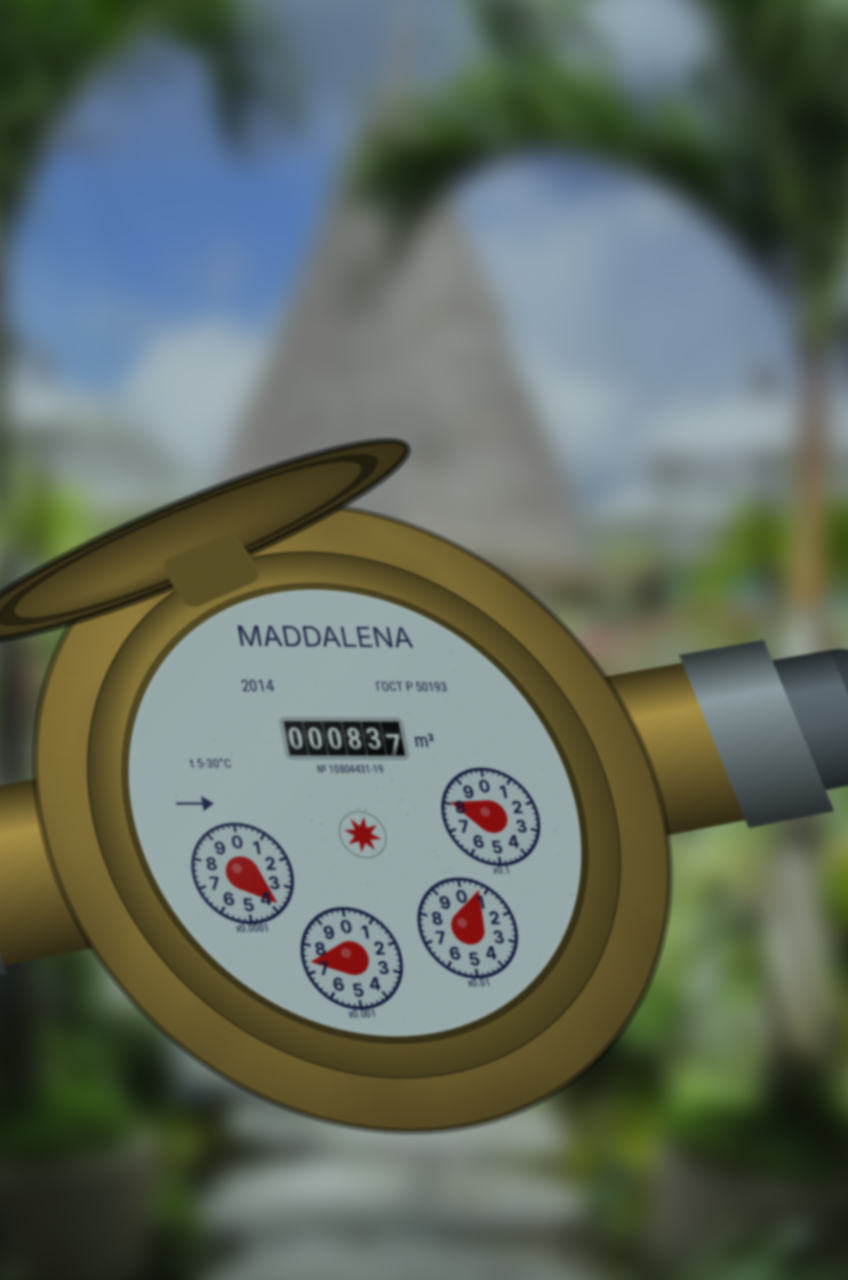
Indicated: 836.8073,m³
